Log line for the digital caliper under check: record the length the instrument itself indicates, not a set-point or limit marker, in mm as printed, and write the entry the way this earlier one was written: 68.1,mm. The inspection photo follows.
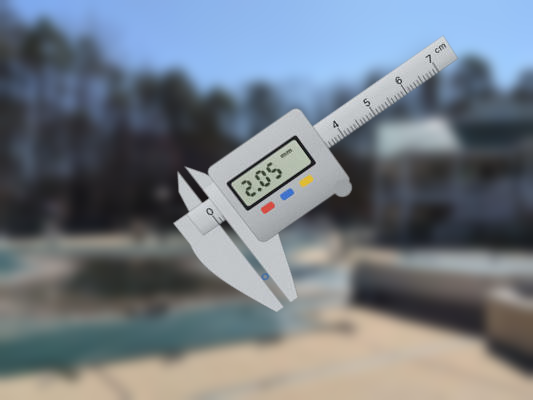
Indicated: 2.05,mm
